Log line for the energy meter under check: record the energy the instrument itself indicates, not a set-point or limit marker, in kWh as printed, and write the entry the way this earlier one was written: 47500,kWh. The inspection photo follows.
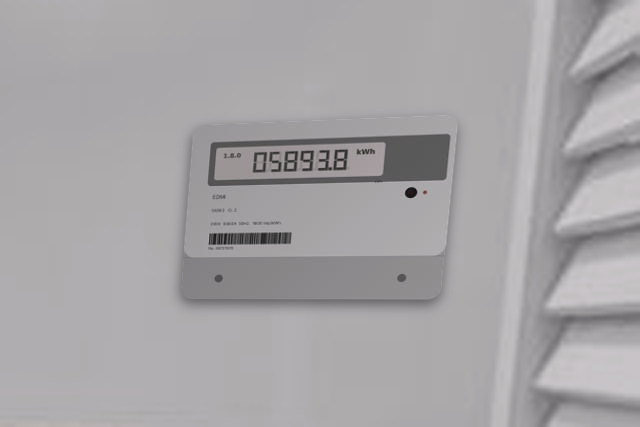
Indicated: 5893.8,kWh
